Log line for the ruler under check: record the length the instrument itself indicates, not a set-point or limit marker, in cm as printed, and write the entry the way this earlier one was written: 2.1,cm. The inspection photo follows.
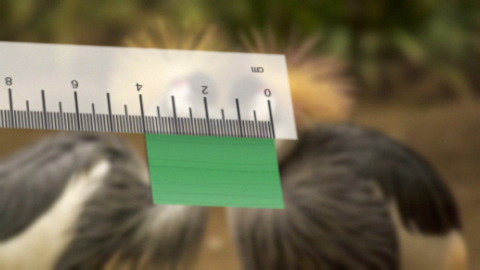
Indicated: 4,cm
